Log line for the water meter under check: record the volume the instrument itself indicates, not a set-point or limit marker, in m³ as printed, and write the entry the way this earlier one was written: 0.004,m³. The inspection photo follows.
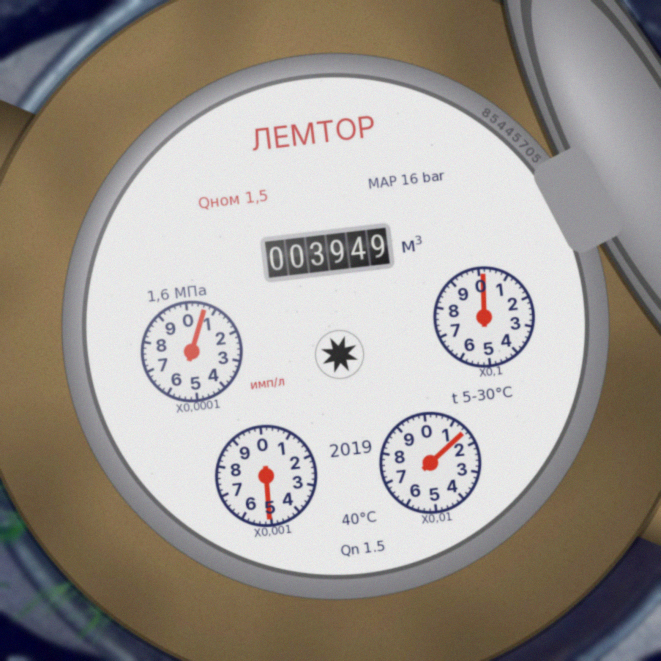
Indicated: 3949.0150,m³
